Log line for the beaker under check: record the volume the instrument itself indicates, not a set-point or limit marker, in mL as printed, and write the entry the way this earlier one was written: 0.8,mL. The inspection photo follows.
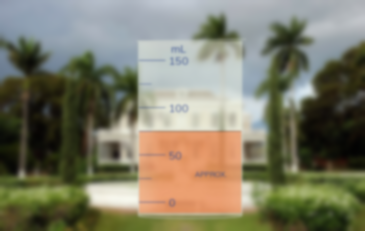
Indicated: 75,mL
